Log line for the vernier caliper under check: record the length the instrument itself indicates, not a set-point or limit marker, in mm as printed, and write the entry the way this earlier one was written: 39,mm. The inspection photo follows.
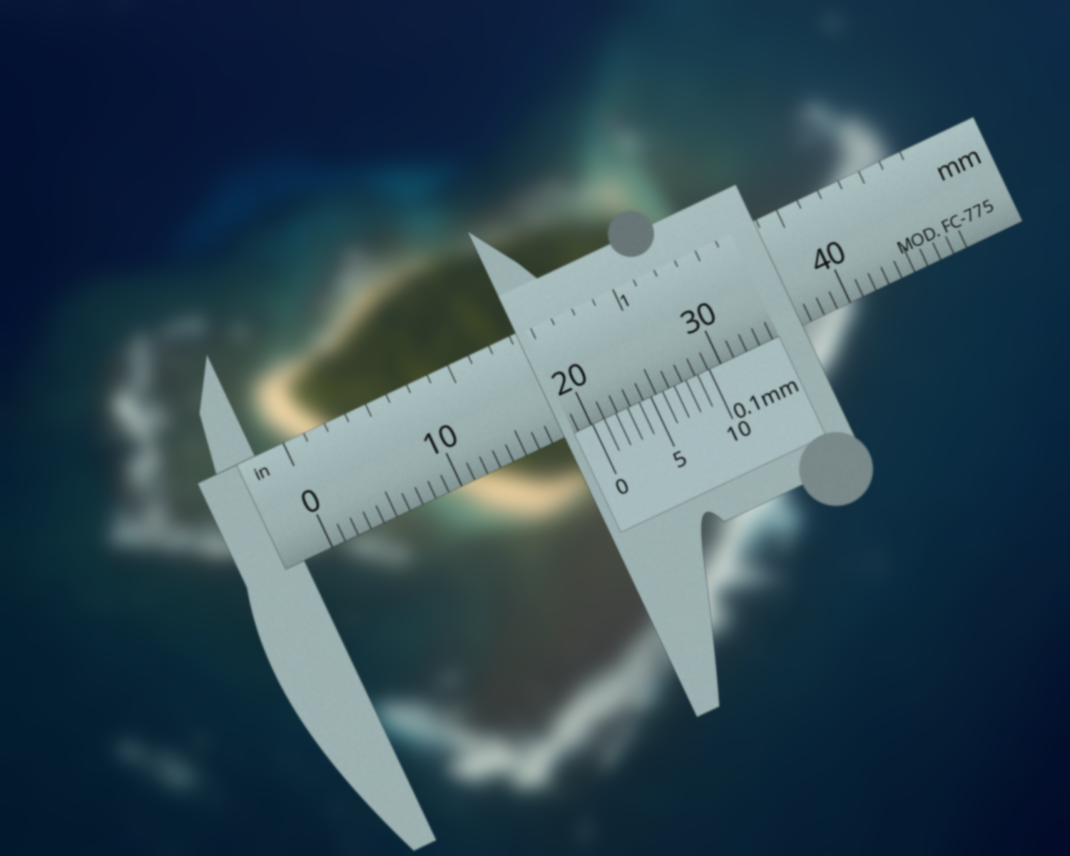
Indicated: 20.1,mm
